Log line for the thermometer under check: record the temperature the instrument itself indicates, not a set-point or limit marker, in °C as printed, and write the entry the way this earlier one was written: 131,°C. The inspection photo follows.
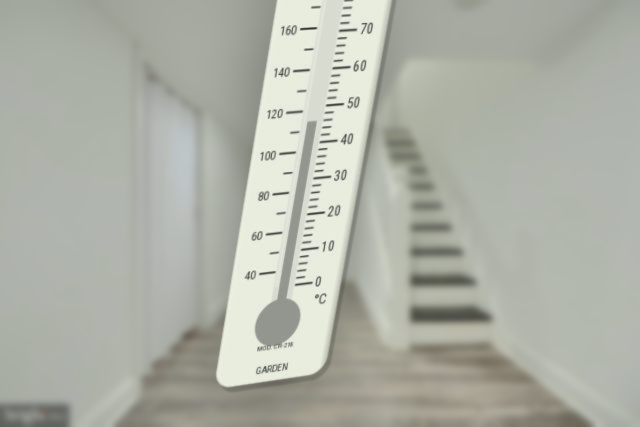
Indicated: 46,°C
